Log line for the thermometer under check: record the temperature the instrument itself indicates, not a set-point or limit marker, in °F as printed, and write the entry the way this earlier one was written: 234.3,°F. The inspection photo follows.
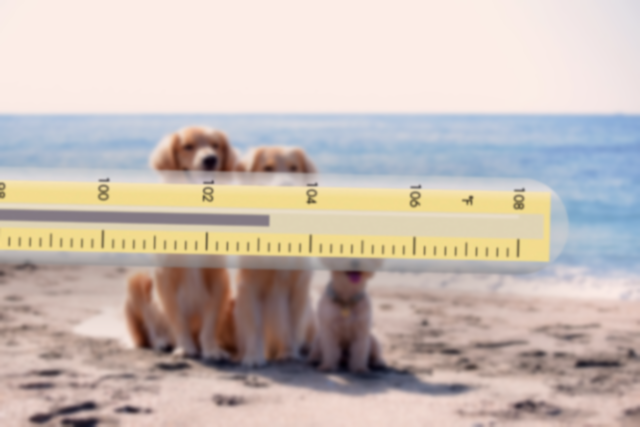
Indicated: 103.2,°F
